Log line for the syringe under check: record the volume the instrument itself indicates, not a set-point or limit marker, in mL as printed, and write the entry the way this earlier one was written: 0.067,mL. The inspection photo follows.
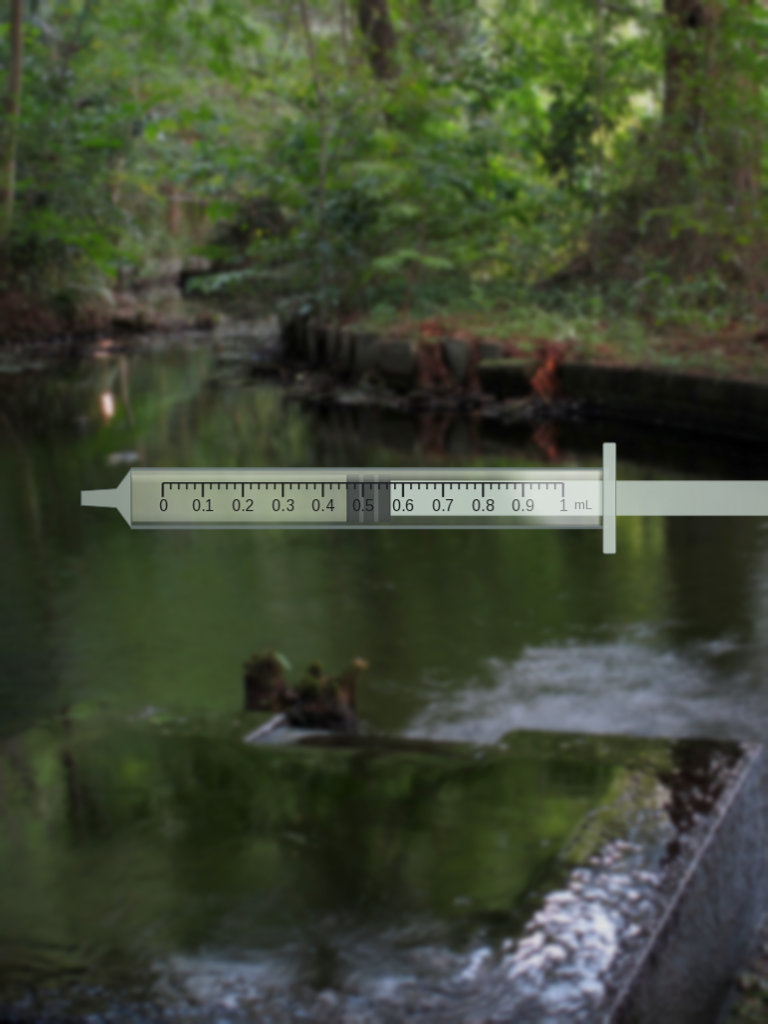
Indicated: 0.46,mL
